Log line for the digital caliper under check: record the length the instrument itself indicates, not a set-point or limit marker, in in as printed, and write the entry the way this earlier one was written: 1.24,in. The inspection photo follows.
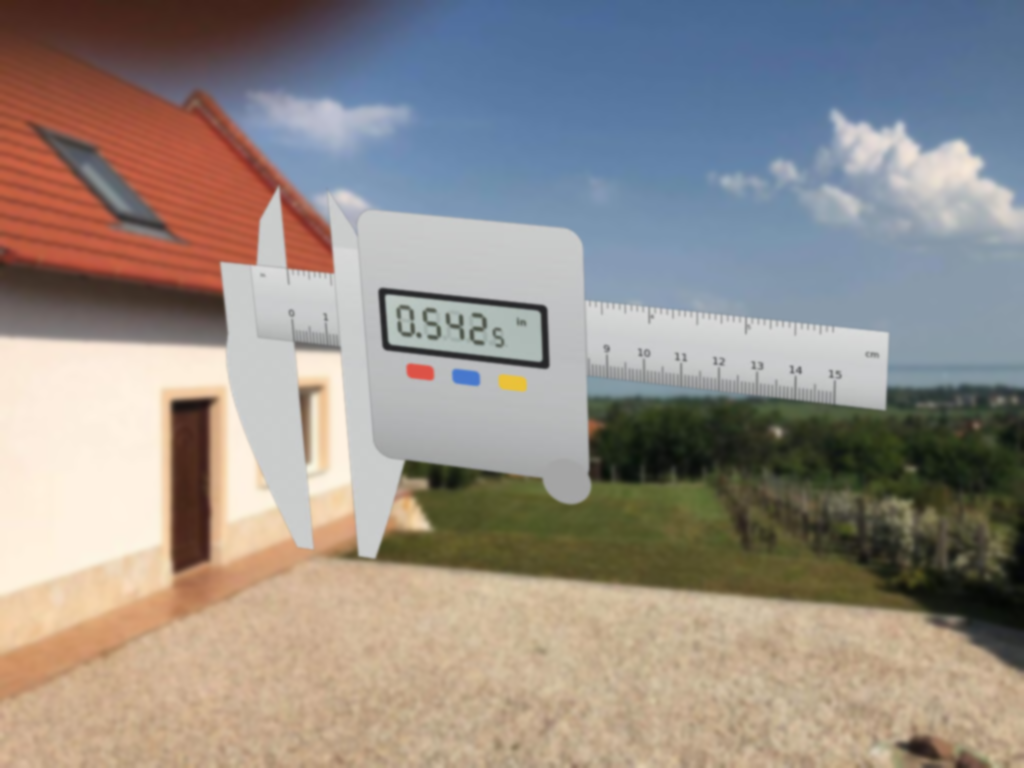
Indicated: 0.5425,in
